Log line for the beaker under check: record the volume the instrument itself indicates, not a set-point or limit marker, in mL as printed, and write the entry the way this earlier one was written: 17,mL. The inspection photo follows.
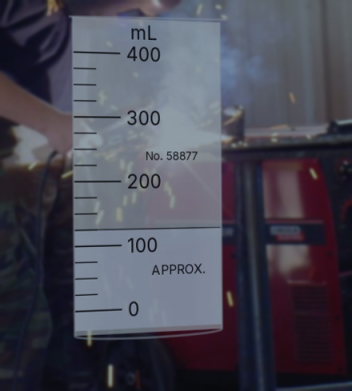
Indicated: 125,mL
